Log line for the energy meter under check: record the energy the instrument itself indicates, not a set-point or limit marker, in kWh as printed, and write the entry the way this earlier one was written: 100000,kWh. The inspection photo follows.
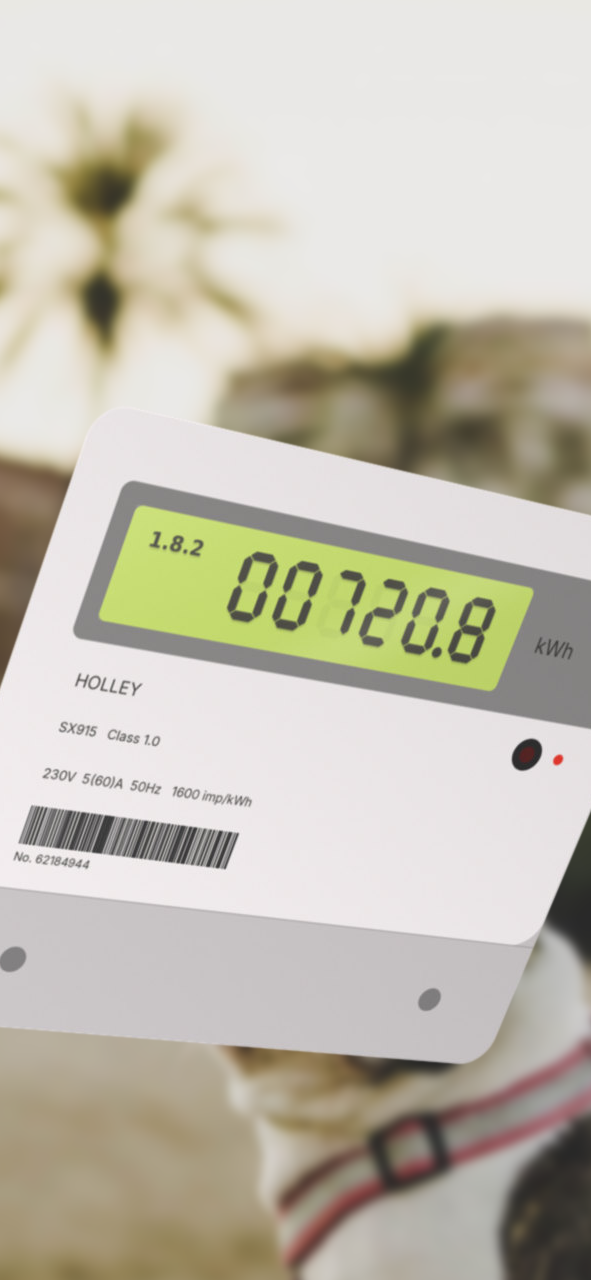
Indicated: 720.8,kWh
